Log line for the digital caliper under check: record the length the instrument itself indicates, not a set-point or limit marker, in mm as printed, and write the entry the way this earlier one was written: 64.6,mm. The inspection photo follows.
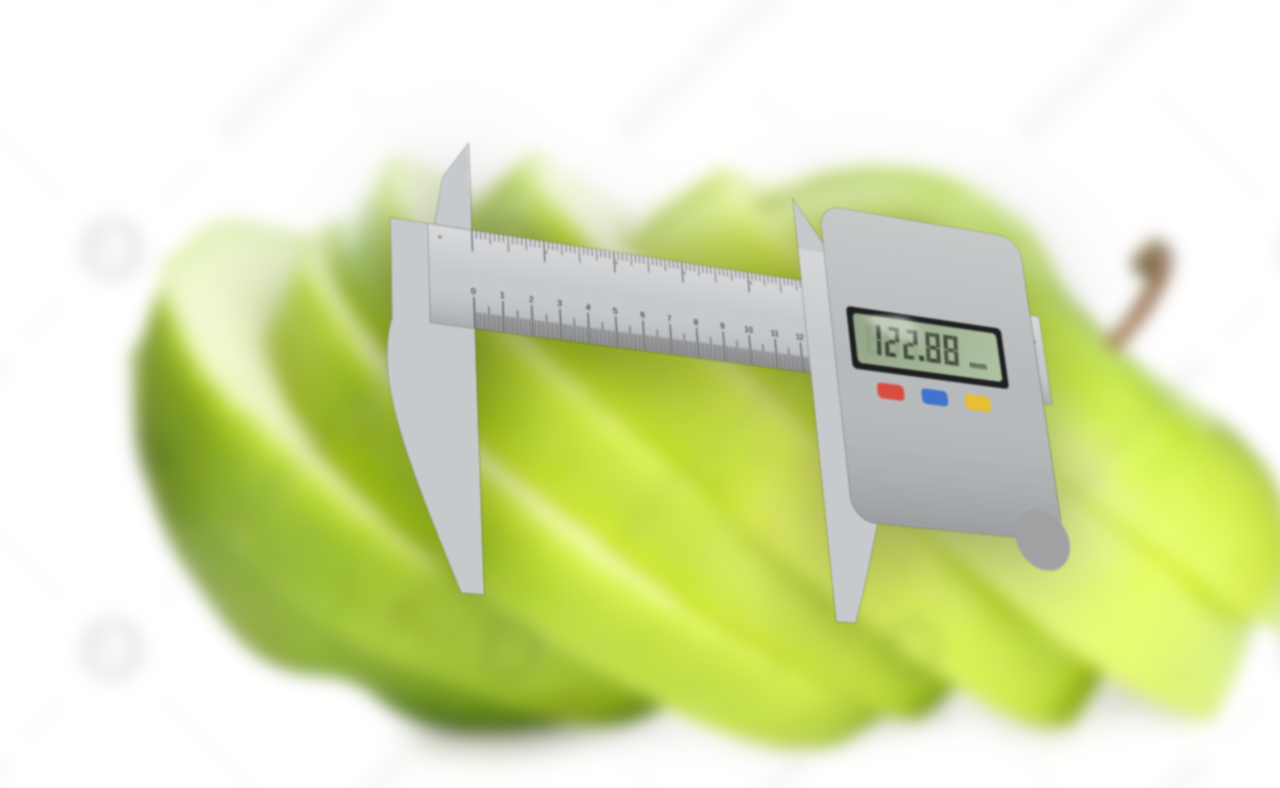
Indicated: 122.88,mm
